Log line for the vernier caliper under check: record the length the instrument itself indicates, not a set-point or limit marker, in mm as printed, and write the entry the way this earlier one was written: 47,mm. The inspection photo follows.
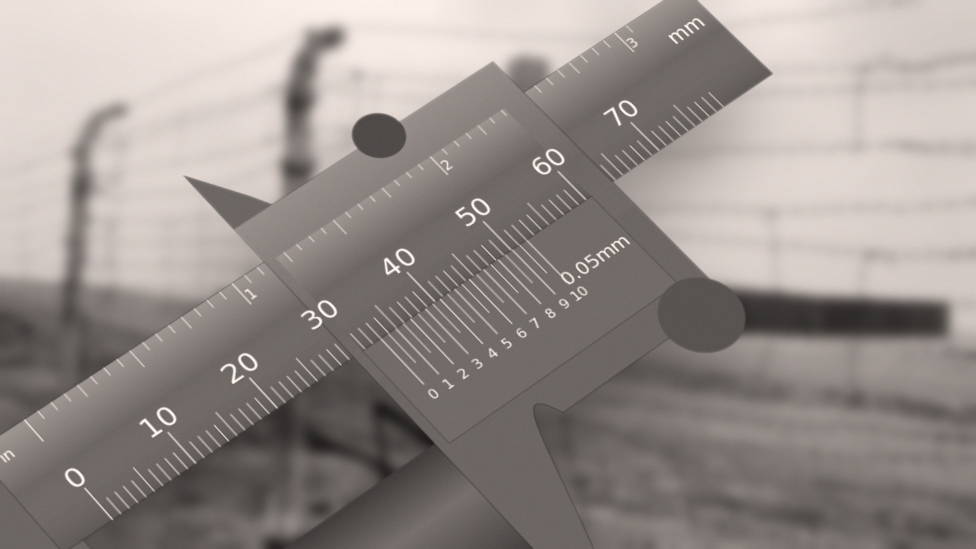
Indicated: 33.0,mm
